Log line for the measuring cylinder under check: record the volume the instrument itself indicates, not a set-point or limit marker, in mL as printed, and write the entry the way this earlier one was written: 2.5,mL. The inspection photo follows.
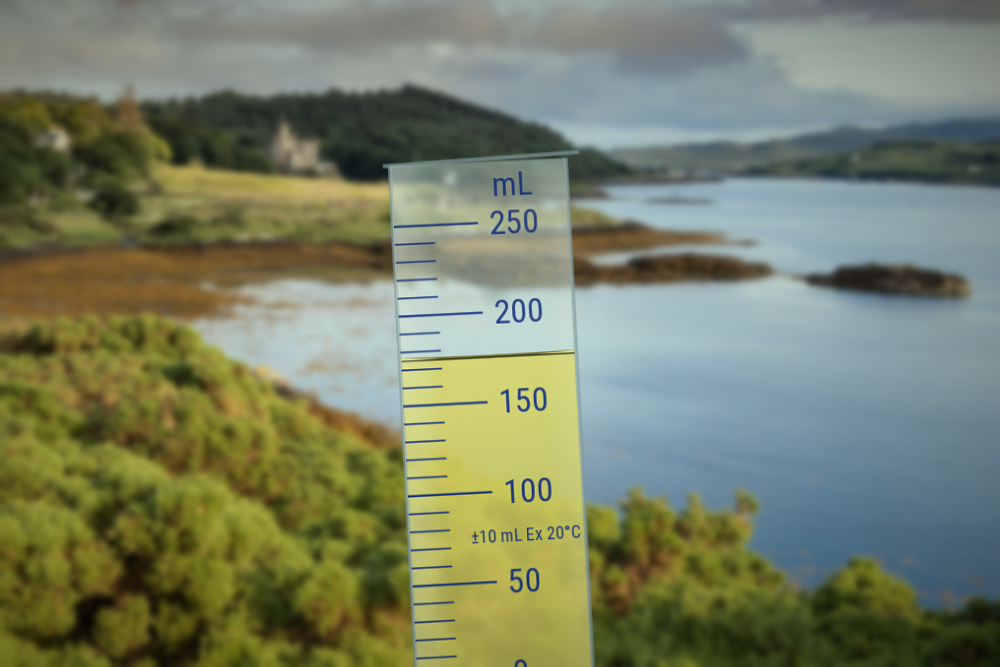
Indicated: 175,mL
